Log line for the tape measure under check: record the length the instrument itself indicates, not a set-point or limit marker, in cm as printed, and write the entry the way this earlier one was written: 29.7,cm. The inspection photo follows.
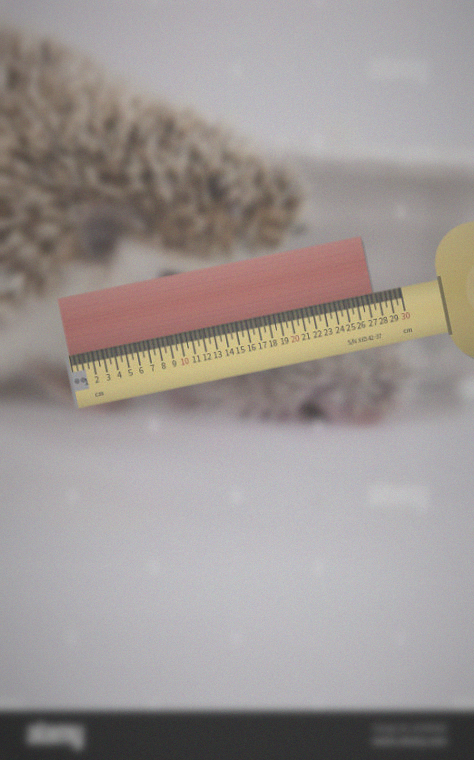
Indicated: 27.5,cm
